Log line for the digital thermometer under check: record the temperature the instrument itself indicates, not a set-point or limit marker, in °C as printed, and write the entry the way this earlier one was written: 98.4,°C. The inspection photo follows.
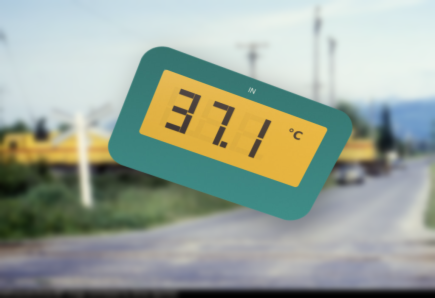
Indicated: 37.1,°C
